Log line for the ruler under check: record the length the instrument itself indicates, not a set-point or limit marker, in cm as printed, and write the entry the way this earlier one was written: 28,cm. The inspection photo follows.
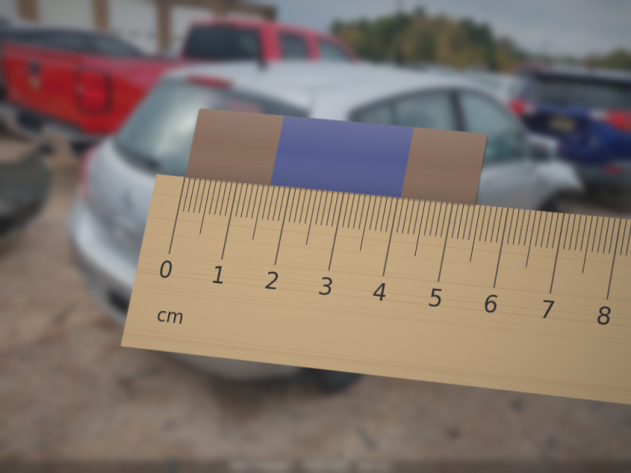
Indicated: 5.4,cm
